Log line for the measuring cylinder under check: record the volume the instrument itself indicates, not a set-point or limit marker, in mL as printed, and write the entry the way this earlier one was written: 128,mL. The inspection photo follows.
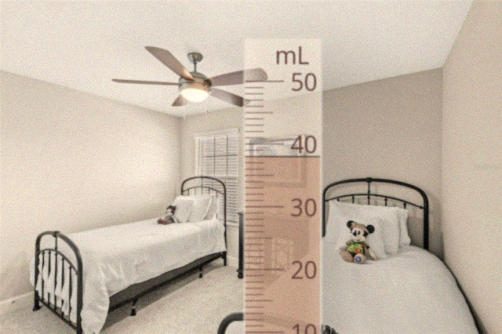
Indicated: 38,mL
